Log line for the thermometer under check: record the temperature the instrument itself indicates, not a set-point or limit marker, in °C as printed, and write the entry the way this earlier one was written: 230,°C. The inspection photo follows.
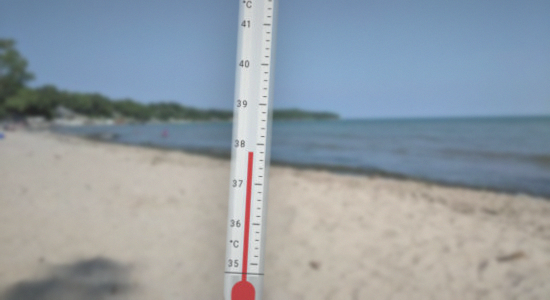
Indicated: 37.8,°C
